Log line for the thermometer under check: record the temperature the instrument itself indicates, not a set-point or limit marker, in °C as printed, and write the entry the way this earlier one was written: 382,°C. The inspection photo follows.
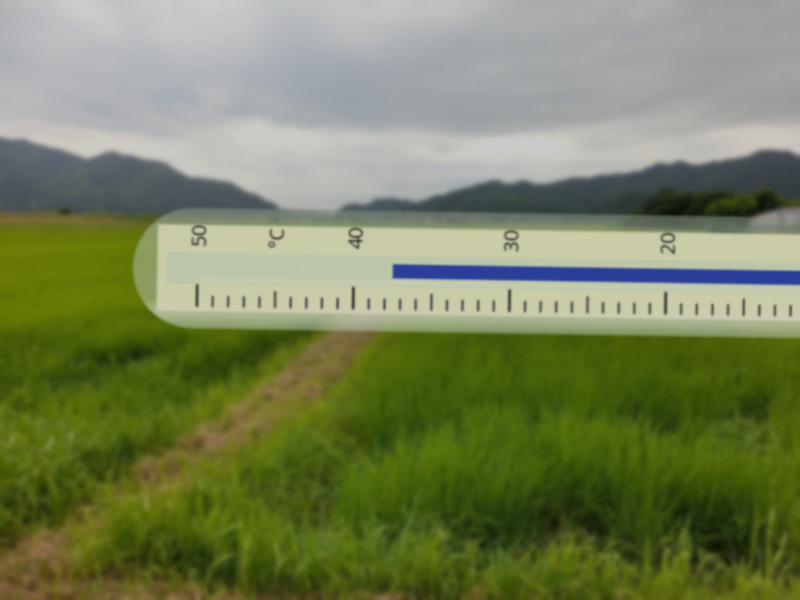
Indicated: 37.5,°C
